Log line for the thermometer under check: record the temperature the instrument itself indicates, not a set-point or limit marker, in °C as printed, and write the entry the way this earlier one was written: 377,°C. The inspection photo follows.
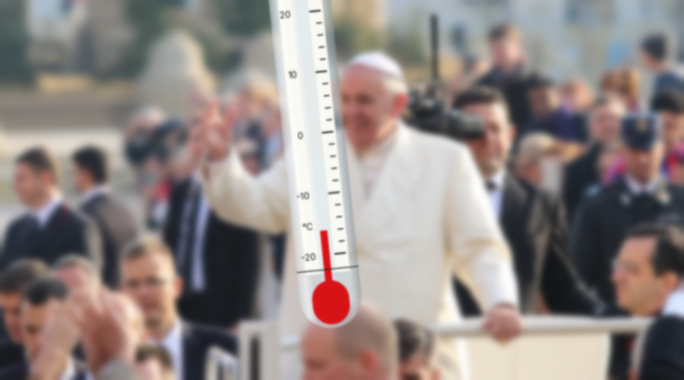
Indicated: -16,°C
